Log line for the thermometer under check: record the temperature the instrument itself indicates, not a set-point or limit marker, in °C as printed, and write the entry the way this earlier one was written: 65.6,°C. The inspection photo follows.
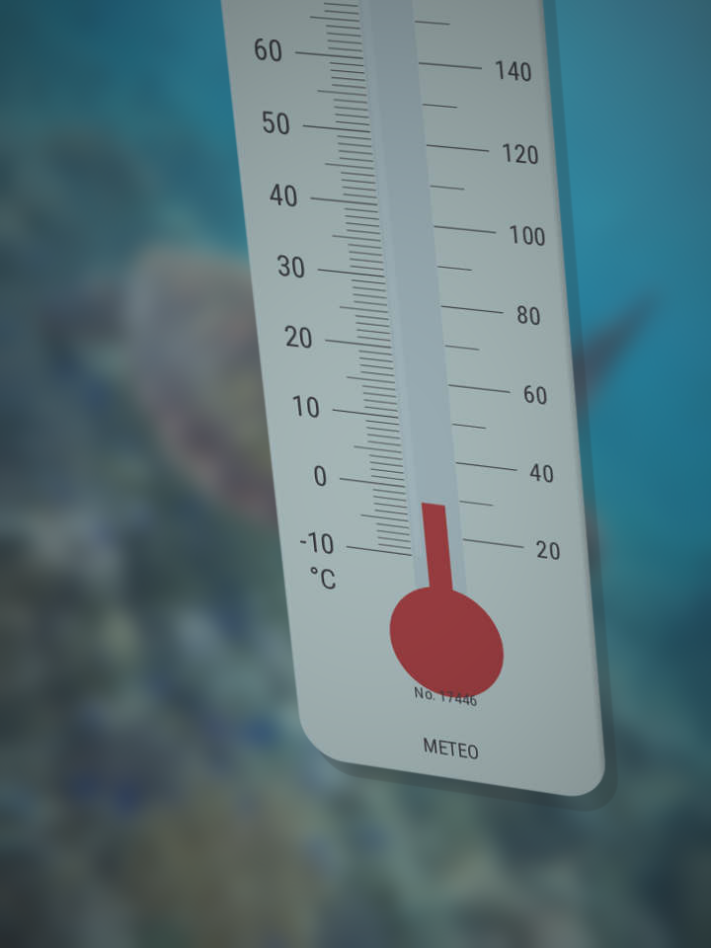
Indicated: -2,°C
